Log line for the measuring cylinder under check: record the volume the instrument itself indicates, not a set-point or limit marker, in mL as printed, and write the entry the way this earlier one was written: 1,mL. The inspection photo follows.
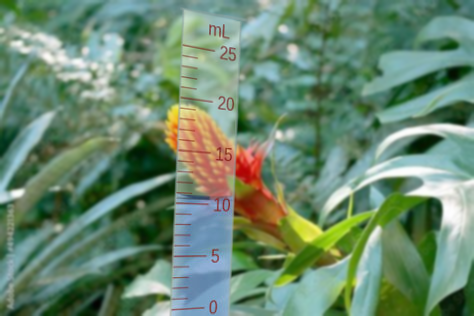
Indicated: 10.5,mL
